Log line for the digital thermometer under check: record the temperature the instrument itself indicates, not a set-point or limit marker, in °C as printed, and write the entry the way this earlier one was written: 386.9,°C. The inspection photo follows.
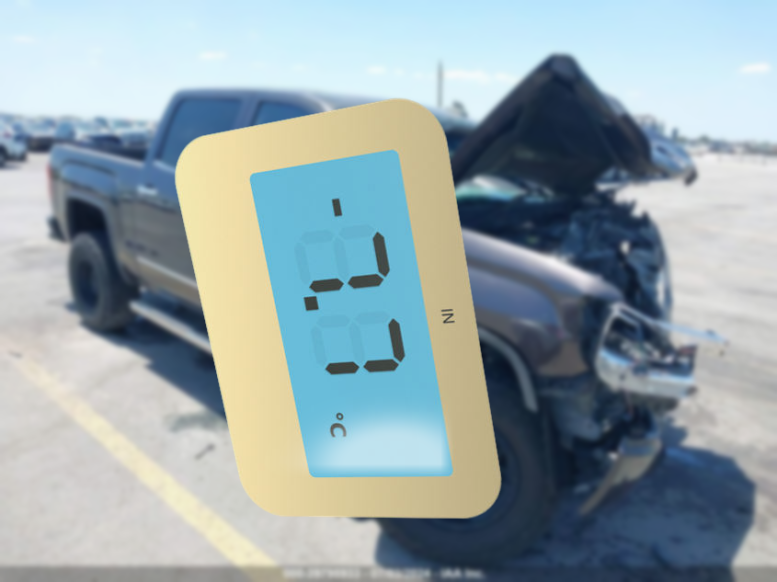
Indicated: -7.7,°C
